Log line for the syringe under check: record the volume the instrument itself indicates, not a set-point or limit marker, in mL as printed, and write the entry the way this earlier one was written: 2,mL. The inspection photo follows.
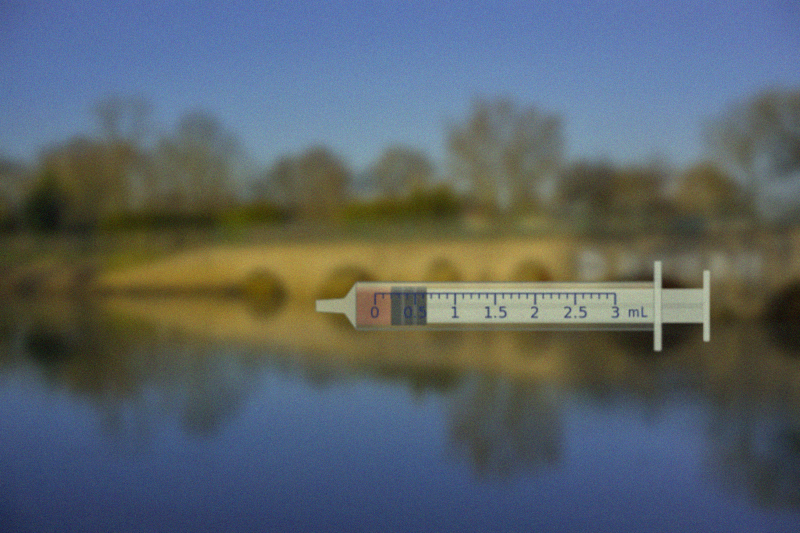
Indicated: 0.2,mL
